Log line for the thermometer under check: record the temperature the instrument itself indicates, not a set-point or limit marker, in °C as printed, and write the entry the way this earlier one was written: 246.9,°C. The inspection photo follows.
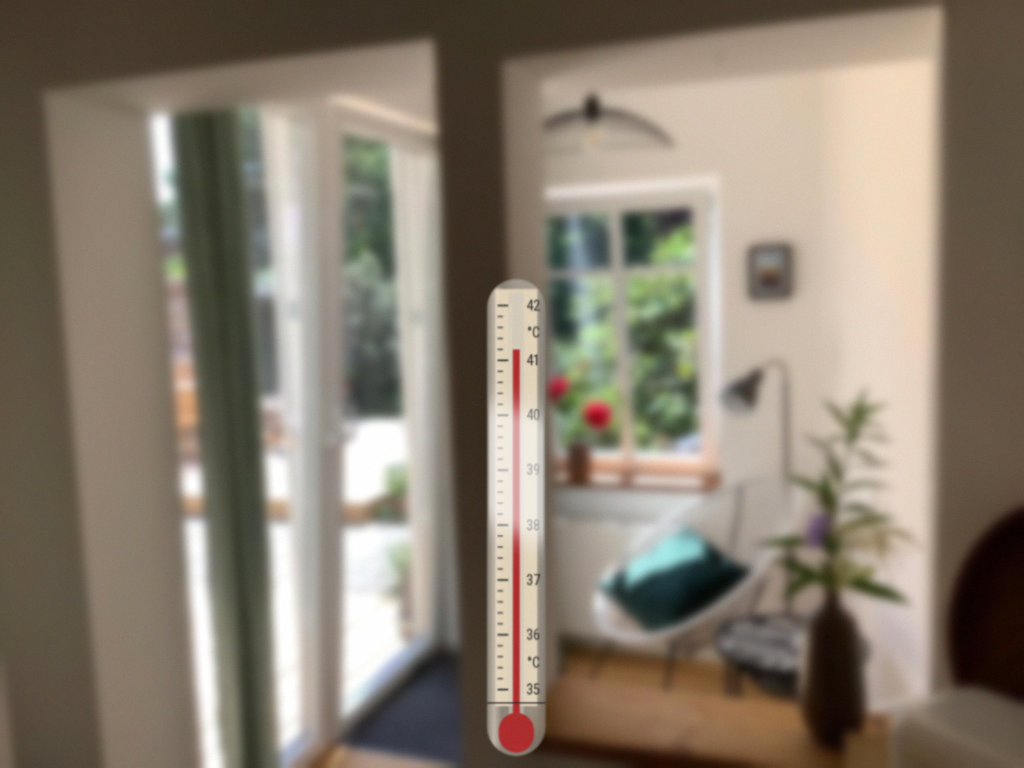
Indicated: 41.2,°C
